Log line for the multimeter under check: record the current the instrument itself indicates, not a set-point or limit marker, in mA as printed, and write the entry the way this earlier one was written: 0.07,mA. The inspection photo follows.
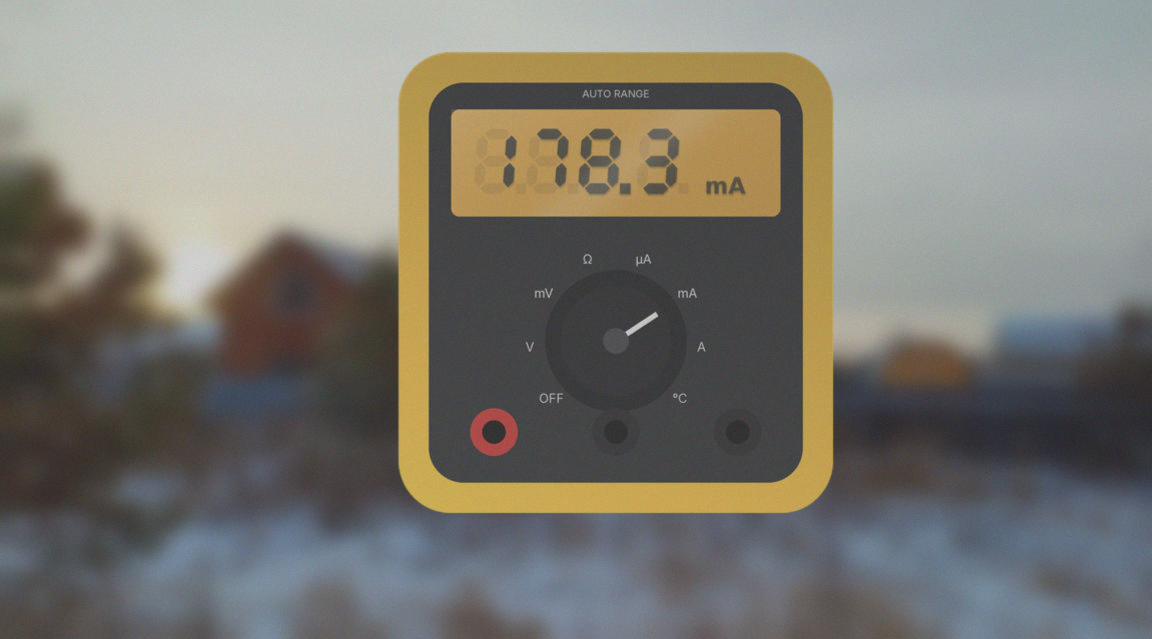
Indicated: 178.3,mA
